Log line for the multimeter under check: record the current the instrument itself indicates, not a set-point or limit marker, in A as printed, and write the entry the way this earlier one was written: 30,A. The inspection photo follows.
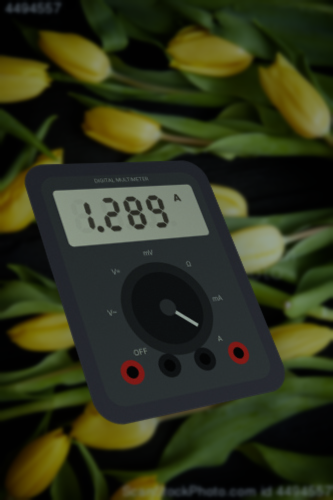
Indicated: 1.289,A
